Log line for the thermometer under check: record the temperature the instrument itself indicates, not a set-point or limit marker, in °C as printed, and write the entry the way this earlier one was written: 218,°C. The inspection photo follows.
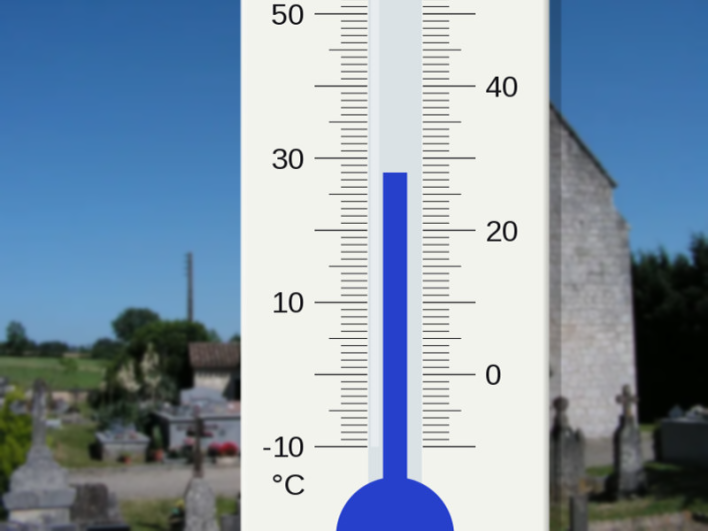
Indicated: 28,°C
